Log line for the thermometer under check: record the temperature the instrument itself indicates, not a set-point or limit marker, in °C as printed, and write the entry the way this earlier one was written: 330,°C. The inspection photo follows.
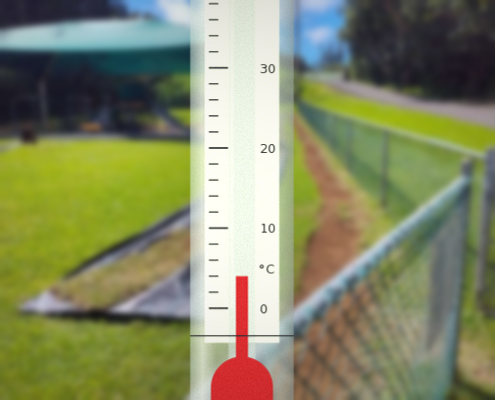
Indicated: 4,°C
